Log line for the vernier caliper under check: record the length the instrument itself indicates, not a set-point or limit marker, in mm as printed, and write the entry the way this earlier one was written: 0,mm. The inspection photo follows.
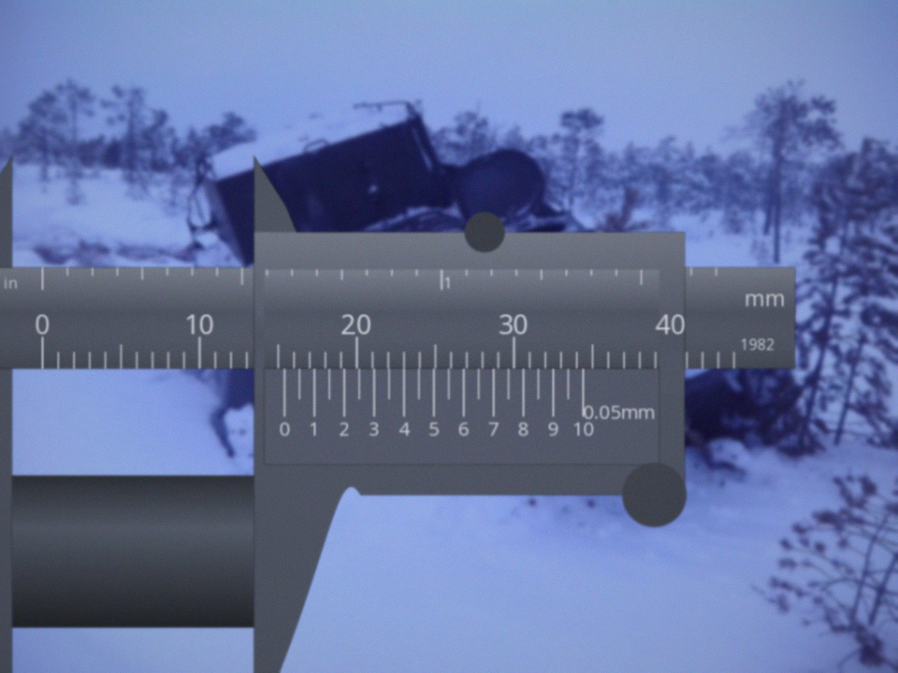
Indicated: 15.4,mm
